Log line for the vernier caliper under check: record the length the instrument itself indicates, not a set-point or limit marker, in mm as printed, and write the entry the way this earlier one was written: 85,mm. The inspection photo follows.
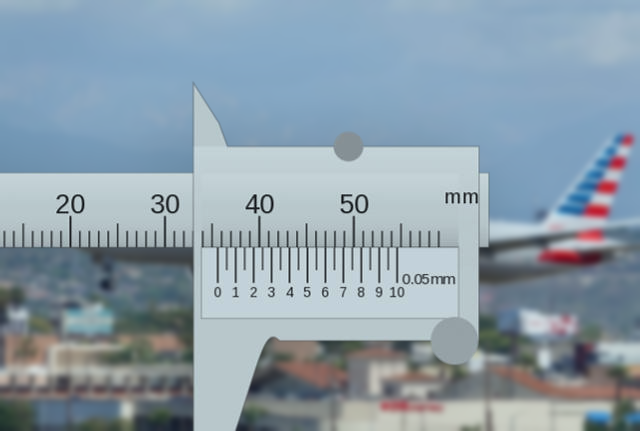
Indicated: 35.6,mm
